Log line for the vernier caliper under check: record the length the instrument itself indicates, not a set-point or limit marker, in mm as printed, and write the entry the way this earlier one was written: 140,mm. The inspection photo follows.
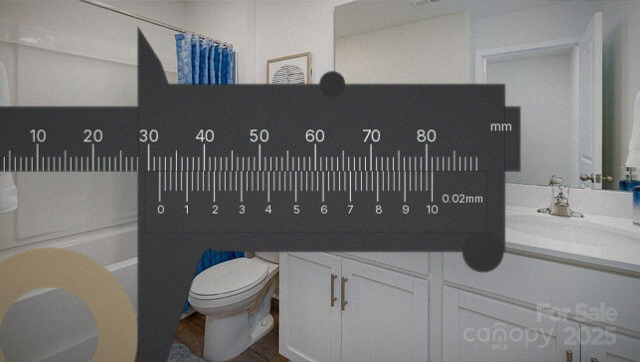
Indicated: 32.0,mm
